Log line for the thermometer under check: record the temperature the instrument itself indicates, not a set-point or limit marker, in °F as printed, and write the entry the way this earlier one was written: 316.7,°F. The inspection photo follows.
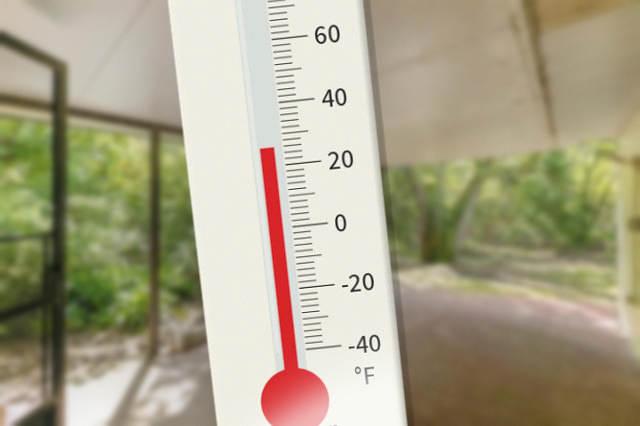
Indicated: 26,°F
